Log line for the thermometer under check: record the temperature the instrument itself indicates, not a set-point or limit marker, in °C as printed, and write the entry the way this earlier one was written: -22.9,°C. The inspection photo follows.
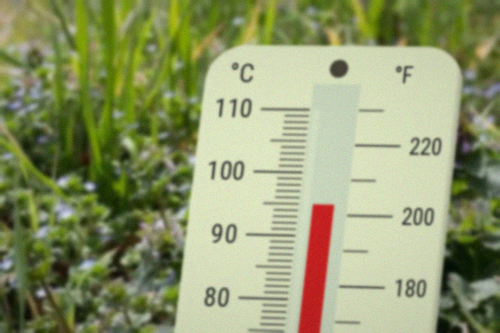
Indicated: 95,°C
